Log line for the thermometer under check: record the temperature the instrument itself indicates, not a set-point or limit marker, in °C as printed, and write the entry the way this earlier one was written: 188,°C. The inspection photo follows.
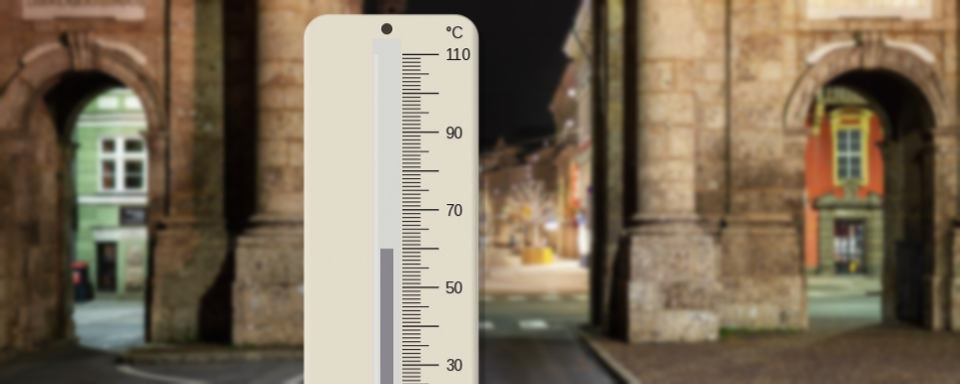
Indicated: 60,°C
